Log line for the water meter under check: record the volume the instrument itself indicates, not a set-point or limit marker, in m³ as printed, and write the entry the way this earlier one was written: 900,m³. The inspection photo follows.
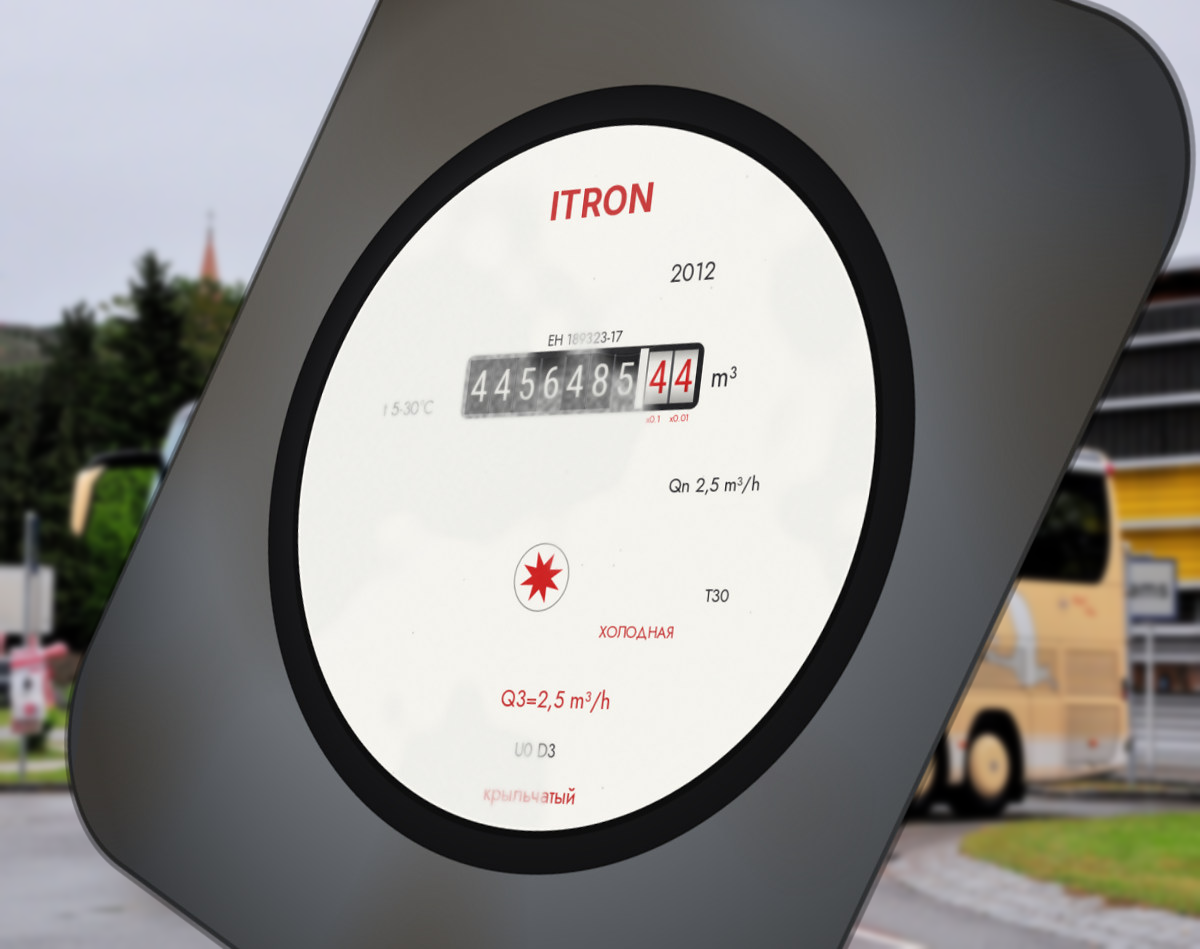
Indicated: 4456485.44,m³
